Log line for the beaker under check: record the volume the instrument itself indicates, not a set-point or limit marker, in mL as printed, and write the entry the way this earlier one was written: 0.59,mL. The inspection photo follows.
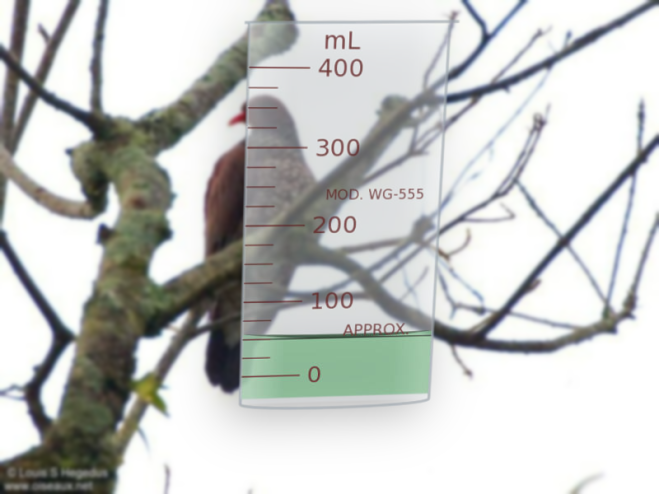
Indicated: 50,mL
